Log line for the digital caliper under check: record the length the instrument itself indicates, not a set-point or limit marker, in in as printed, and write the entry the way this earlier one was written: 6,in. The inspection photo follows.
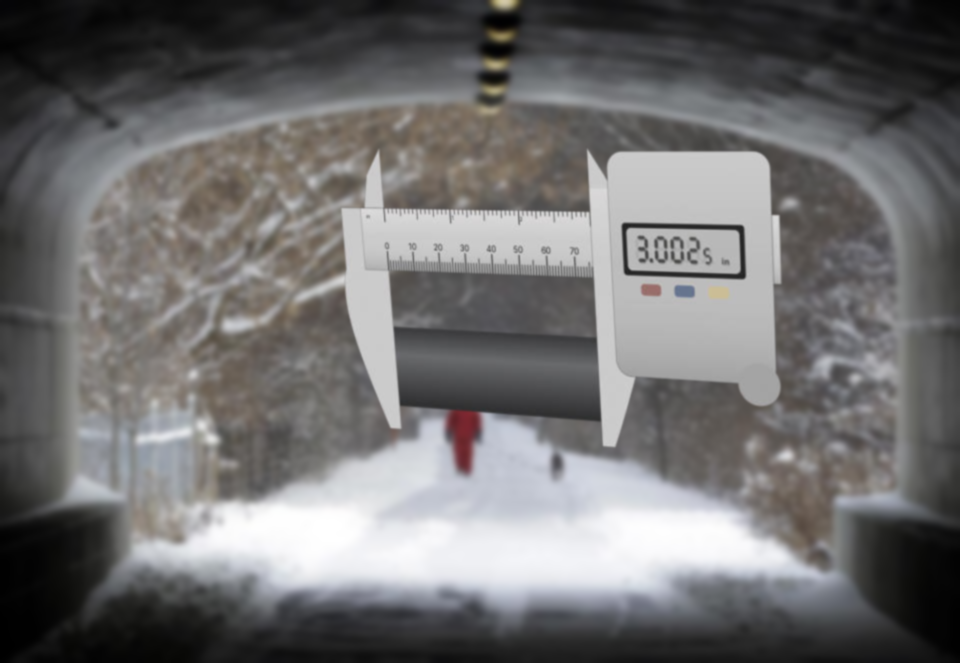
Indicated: 3.0025,in
